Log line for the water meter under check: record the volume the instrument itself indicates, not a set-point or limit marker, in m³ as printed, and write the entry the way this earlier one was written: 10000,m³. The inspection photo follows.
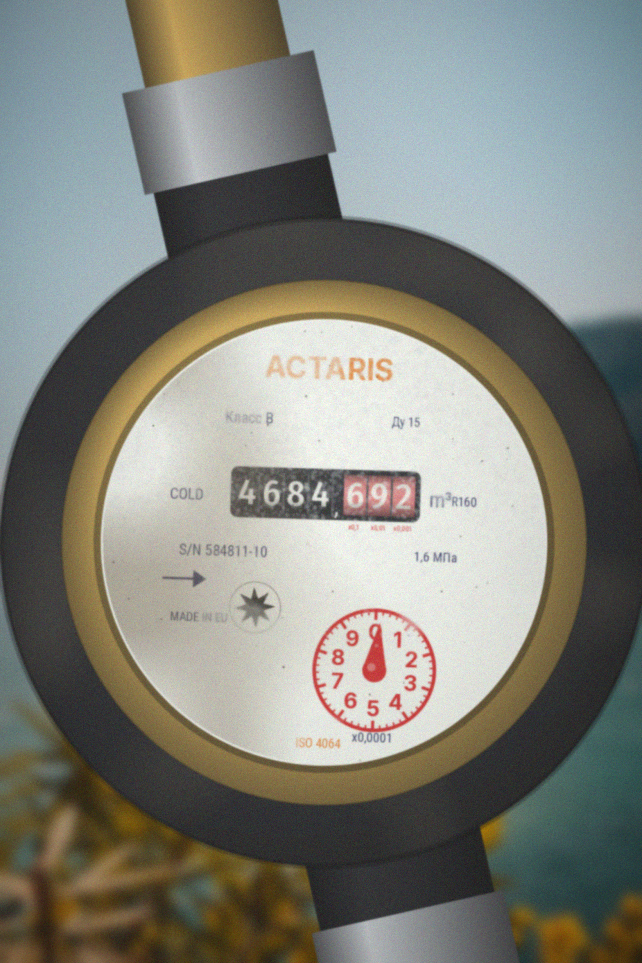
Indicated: 4684.6920,m³
